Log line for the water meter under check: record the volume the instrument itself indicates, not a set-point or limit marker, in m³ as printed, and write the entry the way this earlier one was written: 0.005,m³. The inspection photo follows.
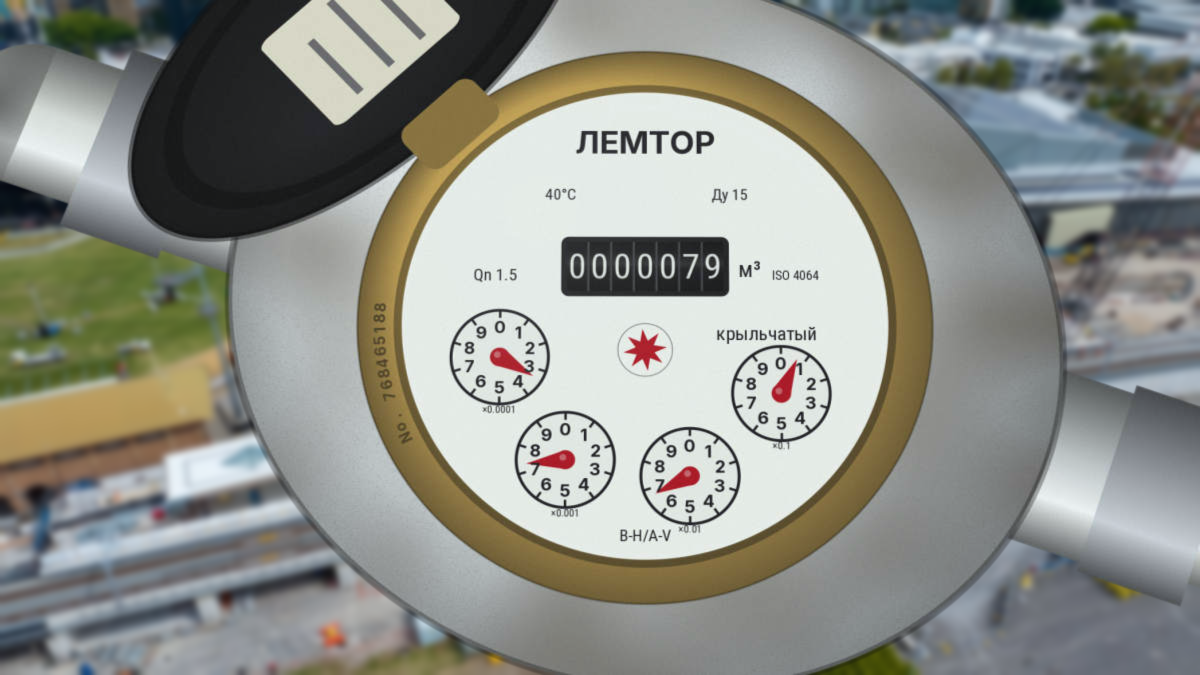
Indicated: 79.0673,m³
